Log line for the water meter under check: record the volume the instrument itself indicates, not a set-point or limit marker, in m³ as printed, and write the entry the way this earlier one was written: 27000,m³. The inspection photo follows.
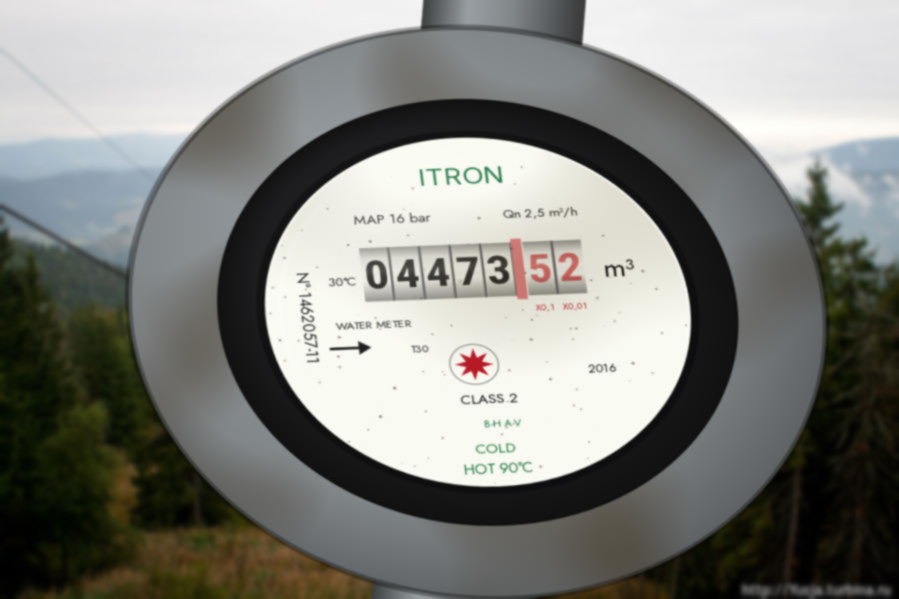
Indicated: 4473.52,m³
